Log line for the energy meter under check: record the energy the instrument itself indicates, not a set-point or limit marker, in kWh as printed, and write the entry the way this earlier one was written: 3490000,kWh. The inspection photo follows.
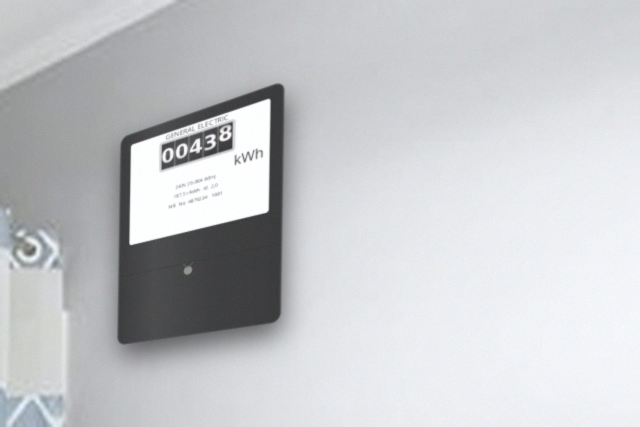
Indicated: 438,kWh
